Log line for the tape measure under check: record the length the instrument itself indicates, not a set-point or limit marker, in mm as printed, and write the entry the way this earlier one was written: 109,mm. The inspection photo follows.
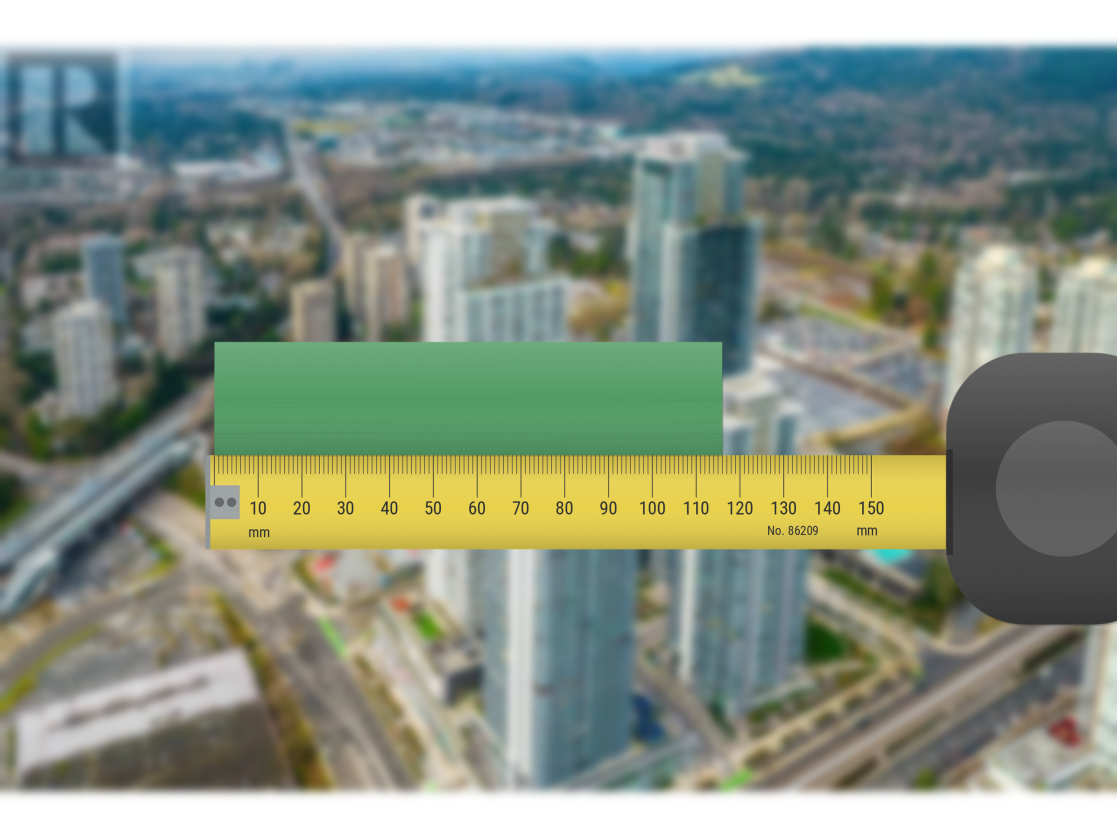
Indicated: 116,mm
